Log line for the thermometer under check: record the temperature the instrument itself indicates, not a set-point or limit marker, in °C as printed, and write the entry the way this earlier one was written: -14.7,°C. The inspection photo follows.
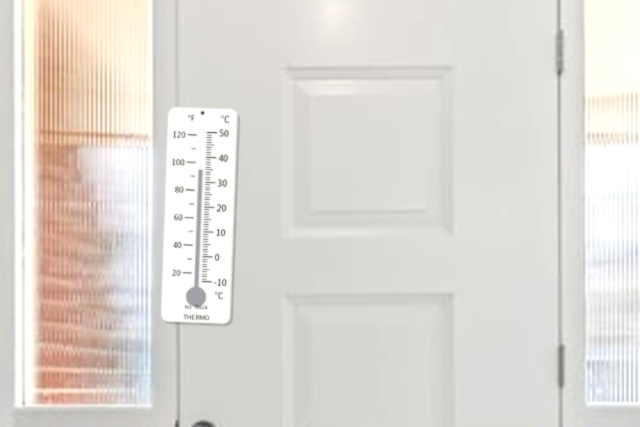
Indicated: 35,°C
